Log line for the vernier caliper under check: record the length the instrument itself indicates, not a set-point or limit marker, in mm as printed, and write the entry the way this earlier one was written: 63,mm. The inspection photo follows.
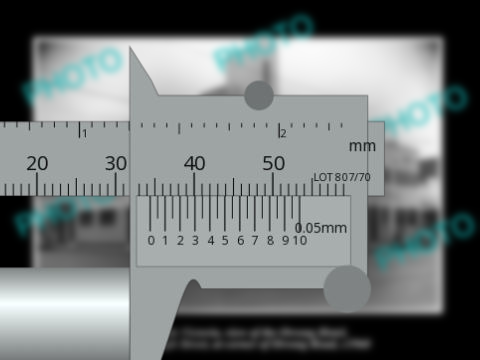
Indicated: 34.4,mm
